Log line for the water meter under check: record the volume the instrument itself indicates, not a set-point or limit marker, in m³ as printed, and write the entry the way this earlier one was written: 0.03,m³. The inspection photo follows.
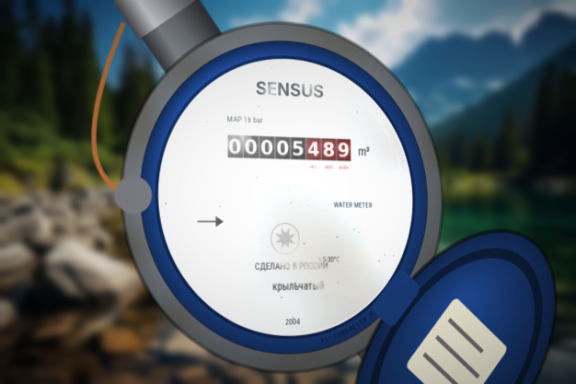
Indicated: 5.489,m³
